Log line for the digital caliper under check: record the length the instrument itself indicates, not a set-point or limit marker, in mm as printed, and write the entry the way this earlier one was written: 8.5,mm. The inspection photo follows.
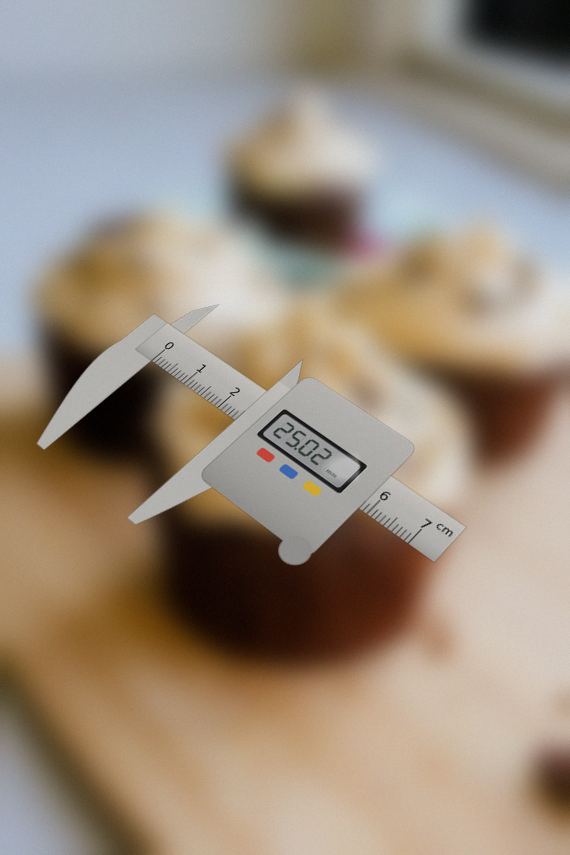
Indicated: 25.02,mm
